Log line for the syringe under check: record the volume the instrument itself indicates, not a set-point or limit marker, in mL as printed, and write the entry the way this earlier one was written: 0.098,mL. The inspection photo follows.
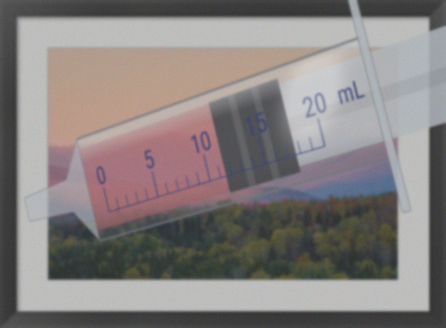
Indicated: 11.5,mL
